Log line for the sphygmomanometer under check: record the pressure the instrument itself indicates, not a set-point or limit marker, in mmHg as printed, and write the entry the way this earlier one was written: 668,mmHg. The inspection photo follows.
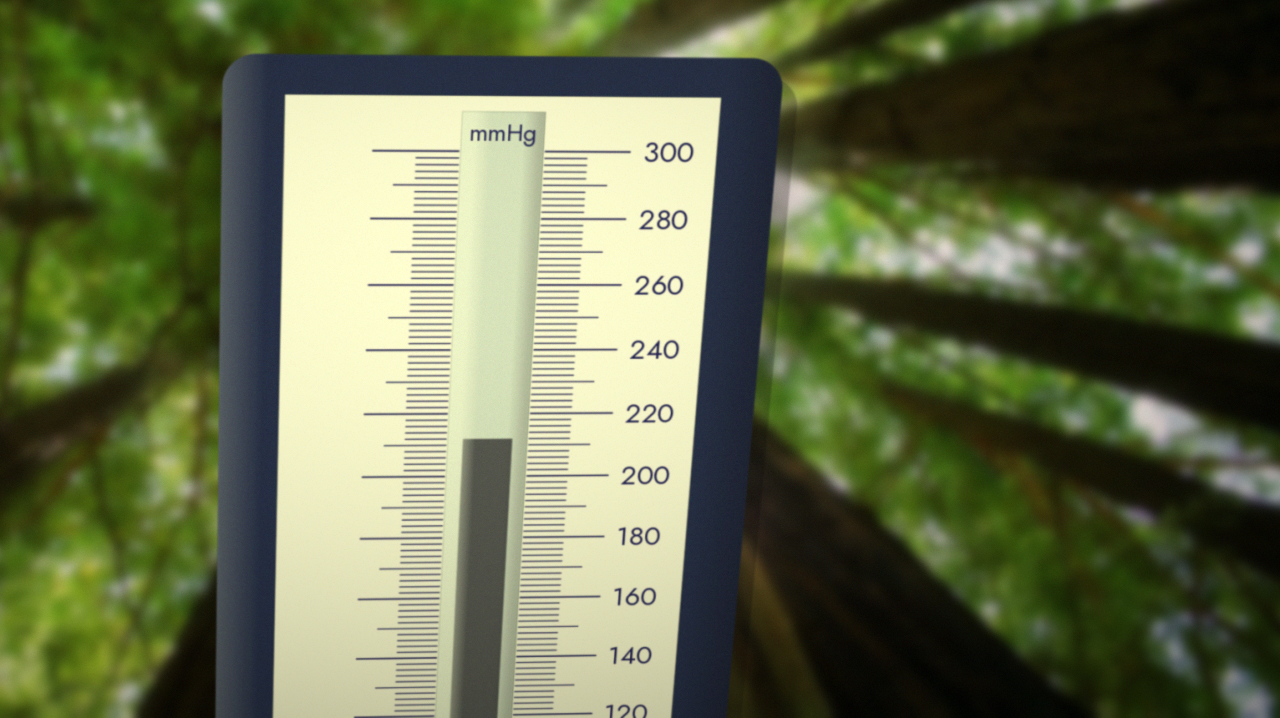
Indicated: 212,mmHg
